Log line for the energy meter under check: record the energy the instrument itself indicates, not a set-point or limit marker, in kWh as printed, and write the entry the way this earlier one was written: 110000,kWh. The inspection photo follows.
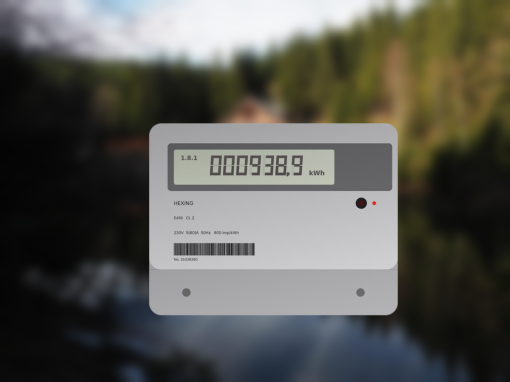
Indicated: 938.9,kWh
